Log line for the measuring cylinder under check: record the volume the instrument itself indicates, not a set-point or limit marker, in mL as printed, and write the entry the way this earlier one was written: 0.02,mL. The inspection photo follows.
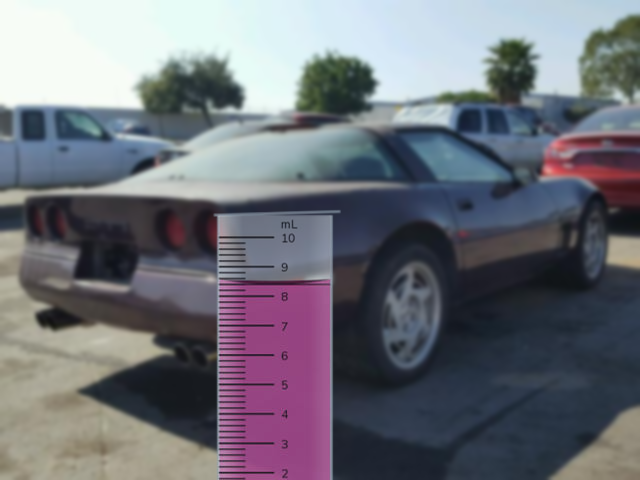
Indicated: 8.4,mL
